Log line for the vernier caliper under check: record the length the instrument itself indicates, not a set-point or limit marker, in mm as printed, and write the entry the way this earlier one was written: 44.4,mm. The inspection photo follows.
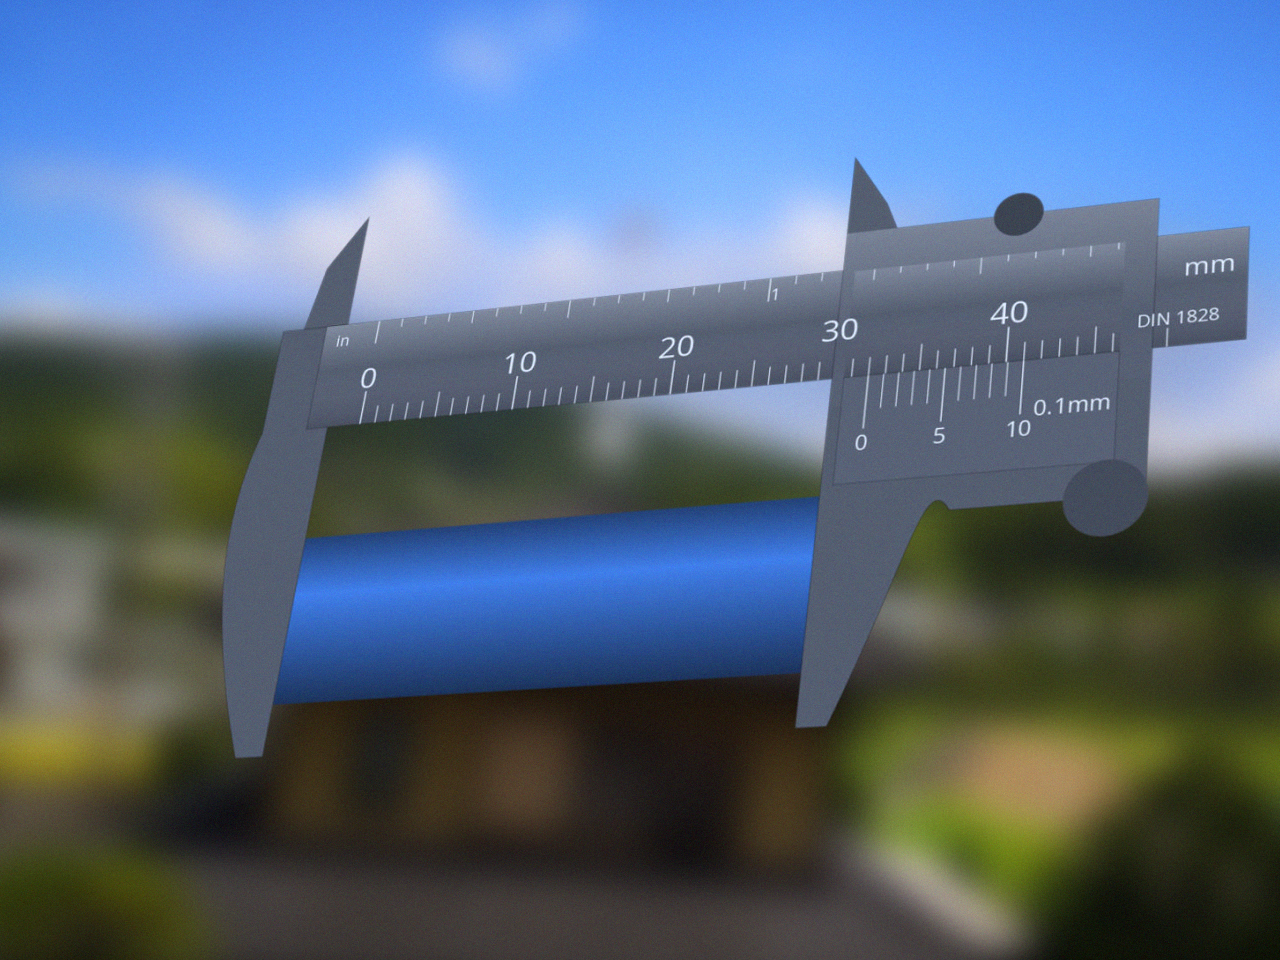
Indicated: 32.0,mm
